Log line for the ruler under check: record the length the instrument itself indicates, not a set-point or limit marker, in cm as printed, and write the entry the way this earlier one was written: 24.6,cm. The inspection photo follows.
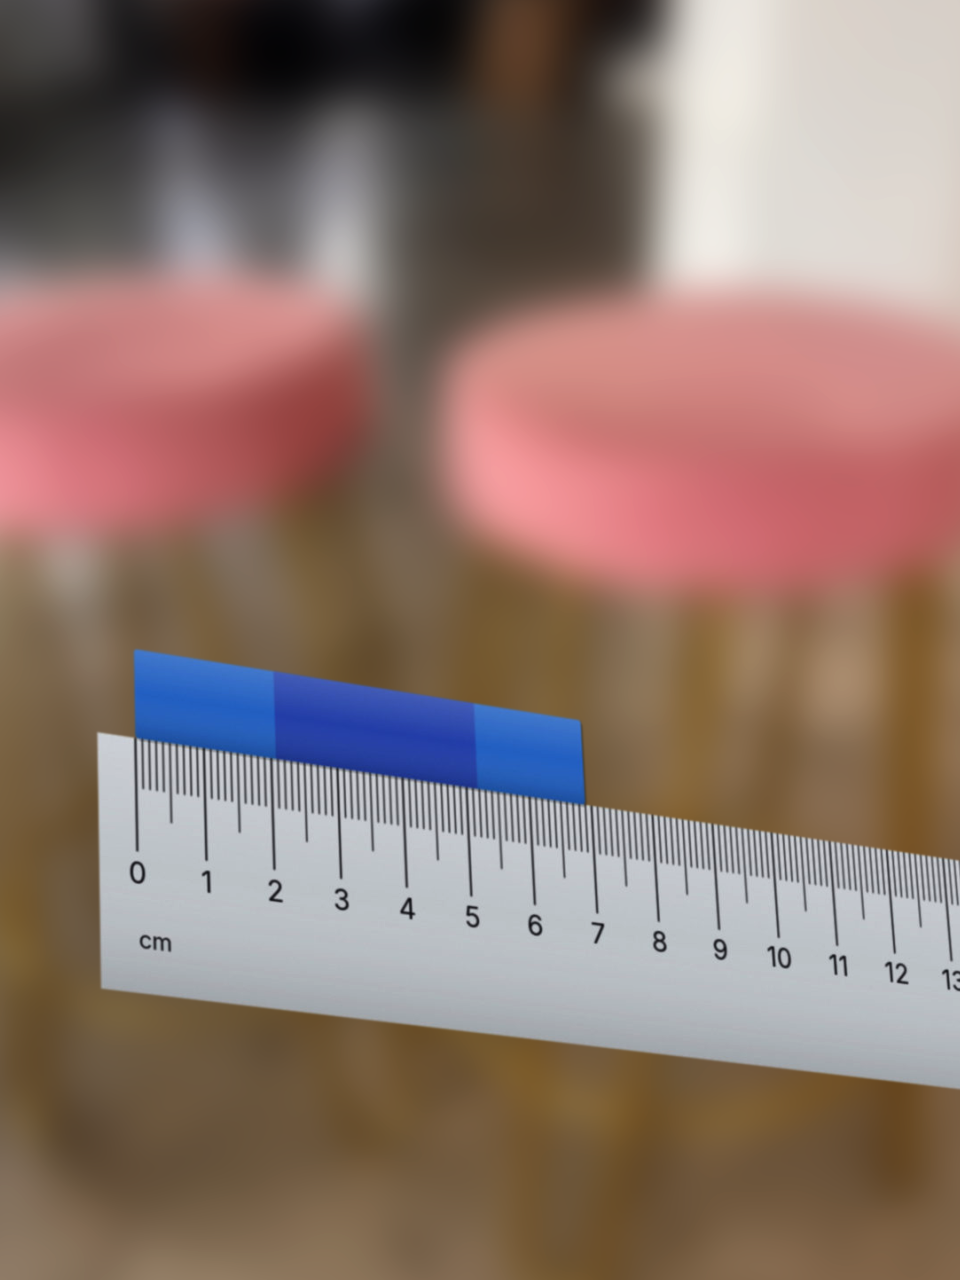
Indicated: 6.9,cm
